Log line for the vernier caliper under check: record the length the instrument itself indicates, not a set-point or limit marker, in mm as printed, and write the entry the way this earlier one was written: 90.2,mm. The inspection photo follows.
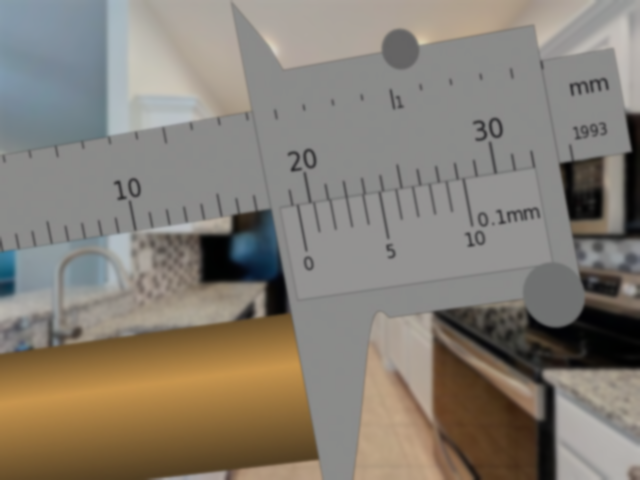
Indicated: 19.3,mm
